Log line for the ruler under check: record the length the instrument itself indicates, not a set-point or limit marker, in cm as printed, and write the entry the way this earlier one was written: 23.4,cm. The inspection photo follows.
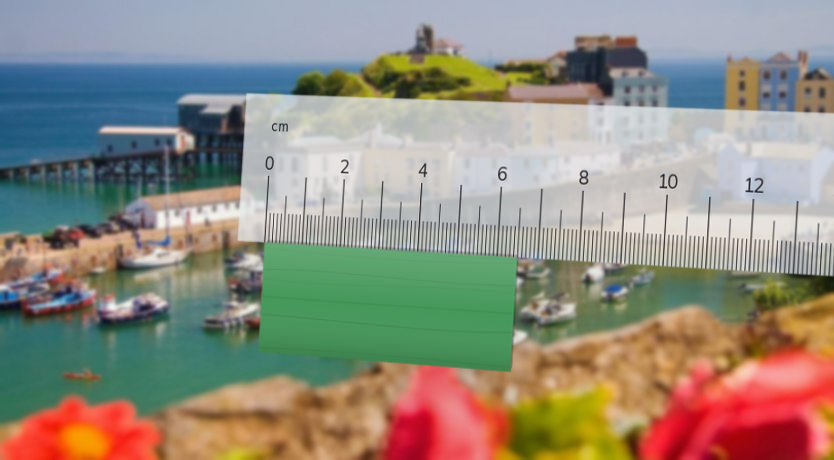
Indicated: 6.5,cm
